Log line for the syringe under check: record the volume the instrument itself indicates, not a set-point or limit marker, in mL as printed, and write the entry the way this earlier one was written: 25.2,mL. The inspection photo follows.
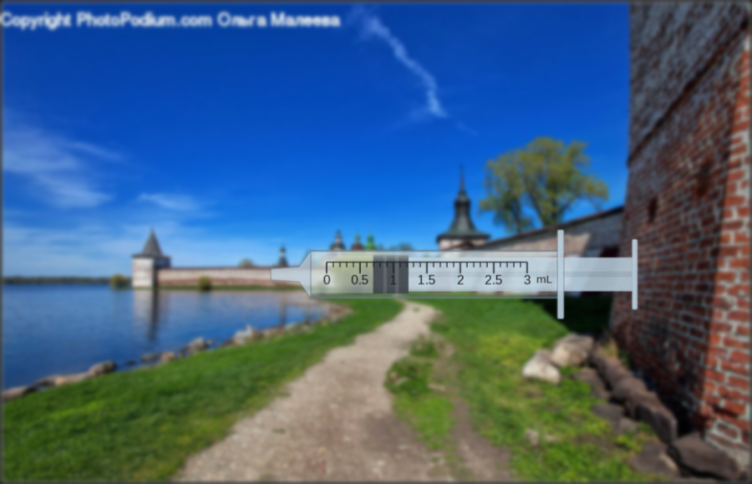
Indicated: 0.7,mL
